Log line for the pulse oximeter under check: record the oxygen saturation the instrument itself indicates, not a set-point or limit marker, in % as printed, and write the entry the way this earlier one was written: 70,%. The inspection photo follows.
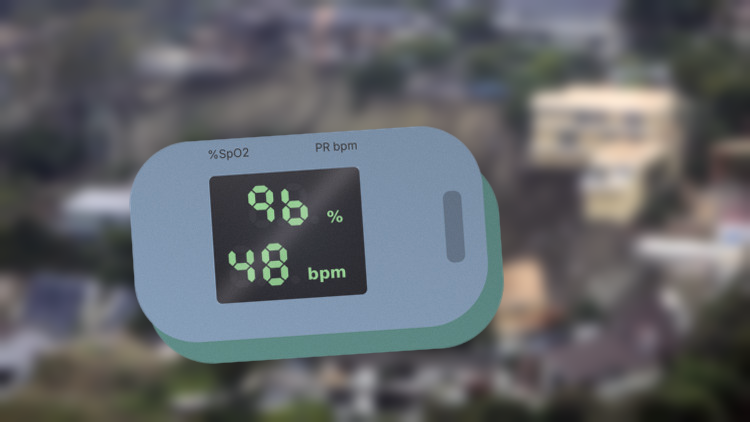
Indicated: 96,%
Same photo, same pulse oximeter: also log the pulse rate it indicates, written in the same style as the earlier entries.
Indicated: 48,bpm
